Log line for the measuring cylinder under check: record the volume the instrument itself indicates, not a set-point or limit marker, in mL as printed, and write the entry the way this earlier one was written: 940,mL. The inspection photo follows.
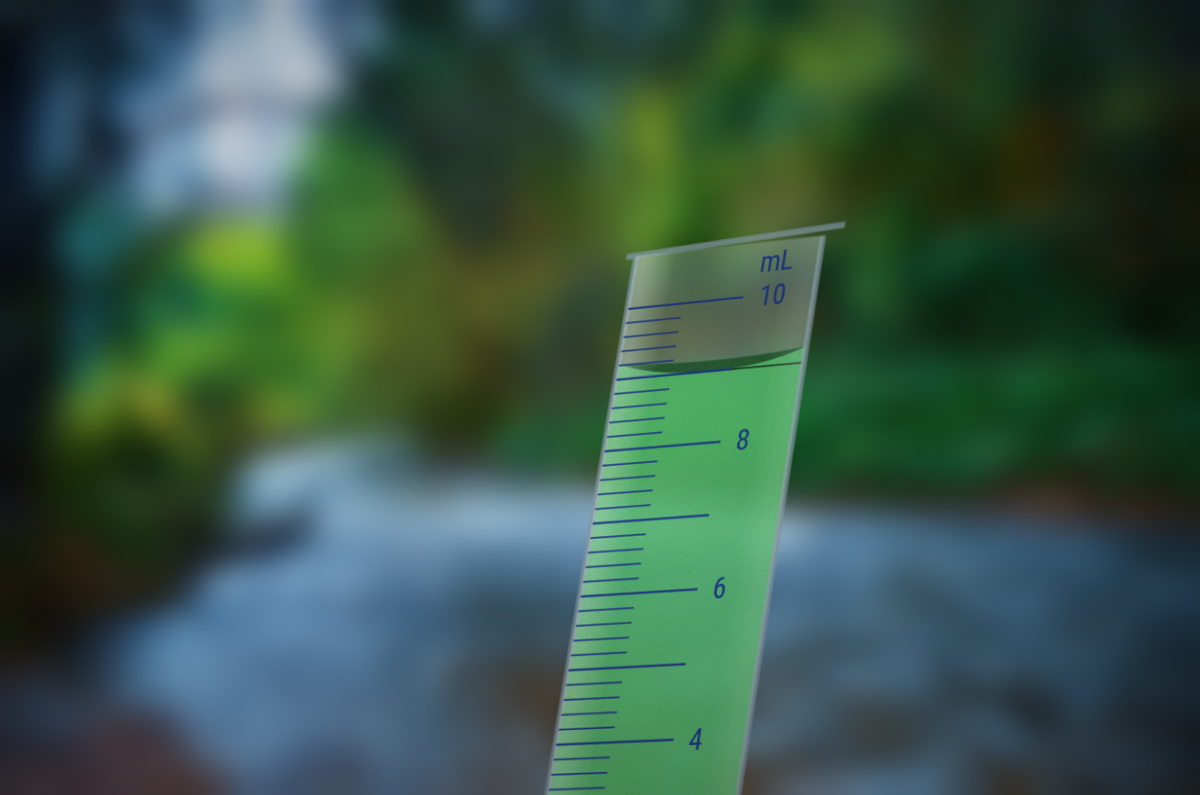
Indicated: 9,mL
